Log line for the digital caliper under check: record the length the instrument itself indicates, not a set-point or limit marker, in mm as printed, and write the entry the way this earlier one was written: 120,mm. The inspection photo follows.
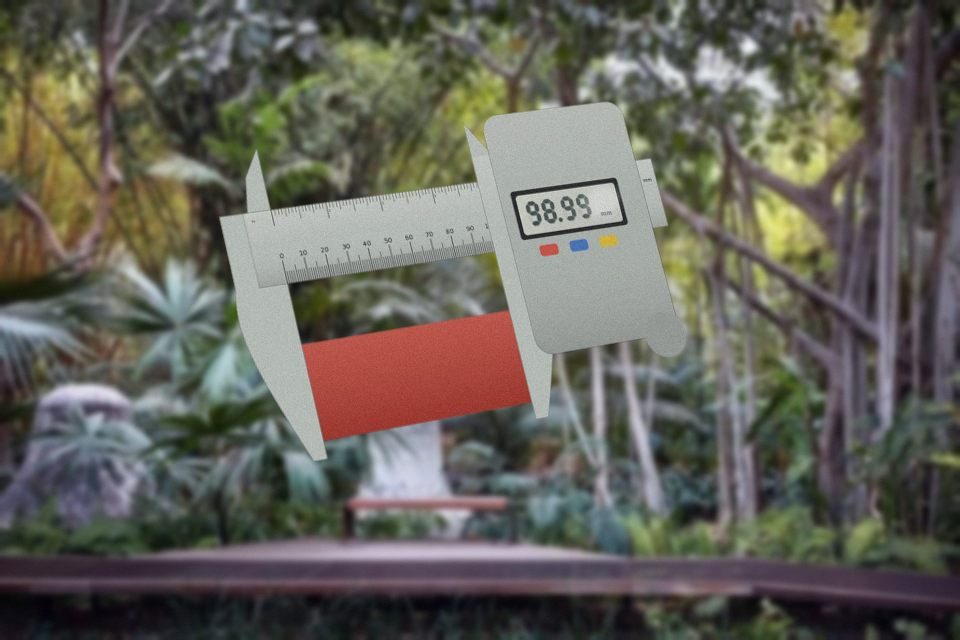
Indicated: 98.99,mm
